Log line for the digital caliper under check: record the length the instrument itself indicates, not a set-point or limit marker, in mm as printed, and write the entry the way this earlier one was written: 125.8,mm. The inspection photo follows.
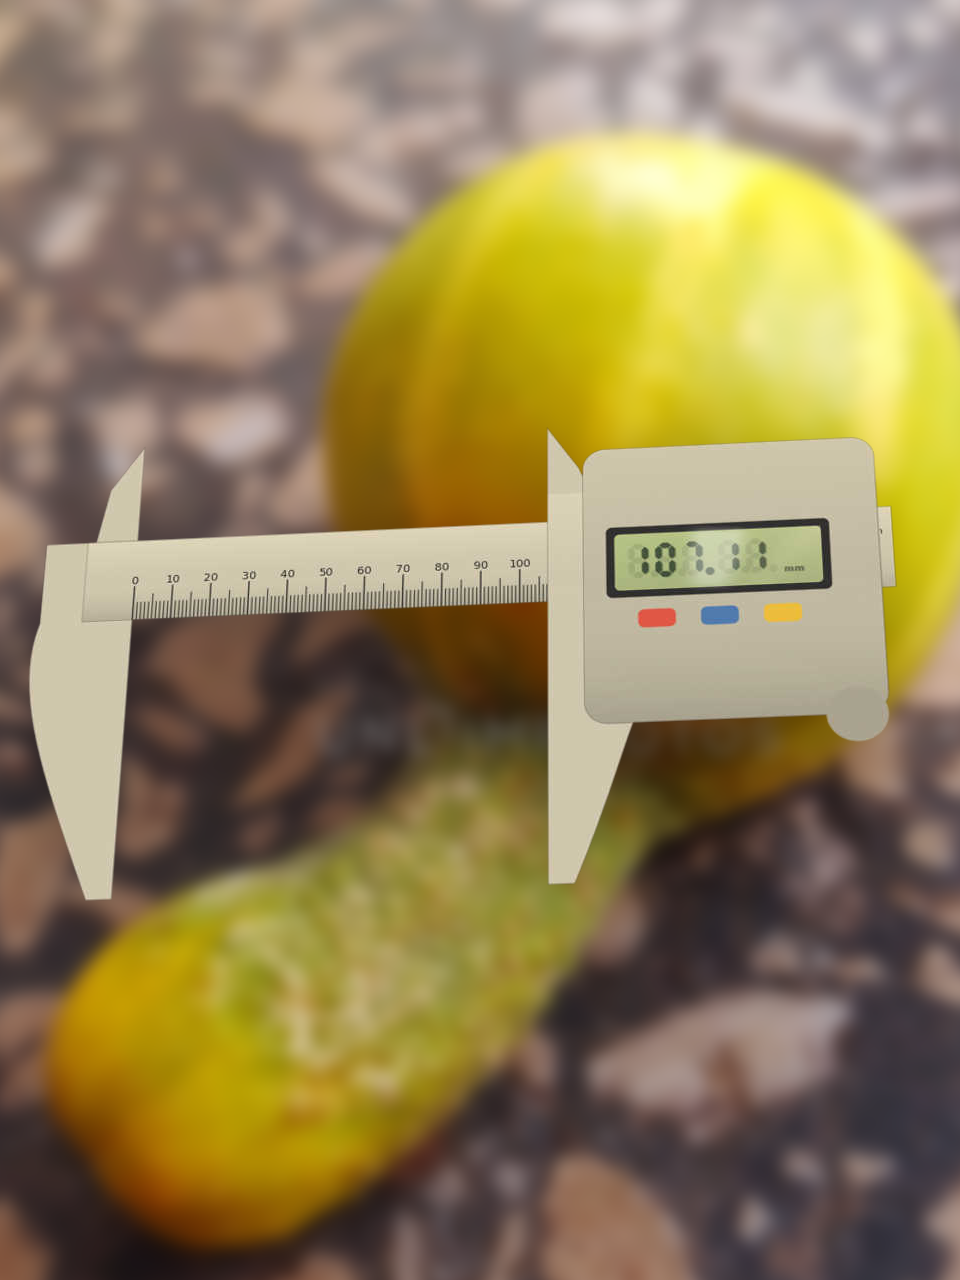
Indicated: 107.11,mm
